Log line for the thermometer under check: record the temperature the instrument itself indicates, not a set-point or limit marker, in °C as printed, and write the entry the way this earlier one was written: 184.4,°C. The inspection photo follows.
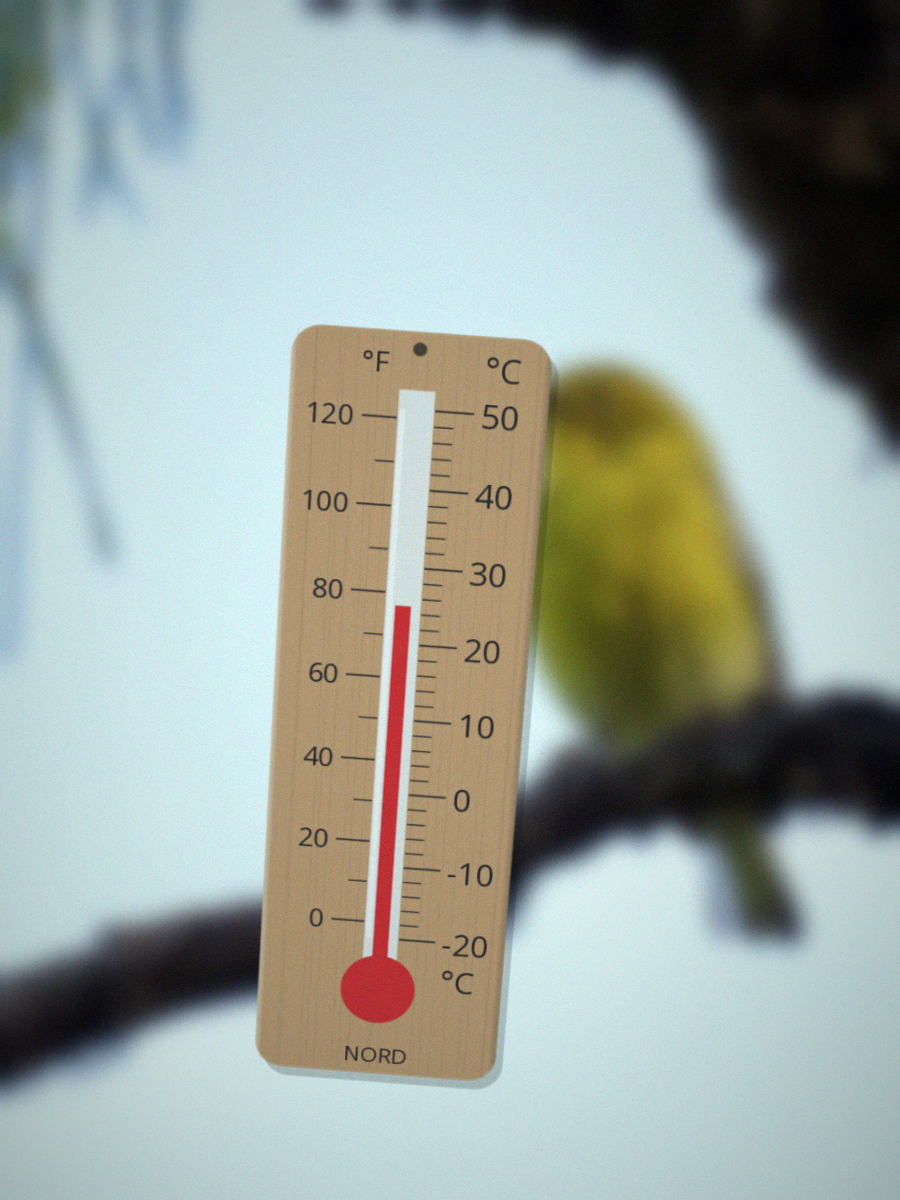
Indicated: 25,°C
